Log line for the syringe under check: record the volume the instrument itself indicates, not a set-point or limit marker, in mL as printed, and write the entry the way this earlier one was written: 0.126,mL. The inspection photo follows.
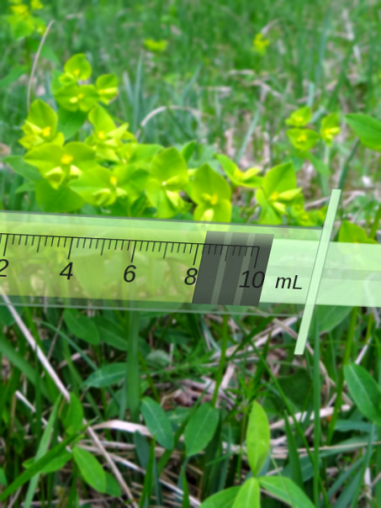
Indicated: 8.2,mL
